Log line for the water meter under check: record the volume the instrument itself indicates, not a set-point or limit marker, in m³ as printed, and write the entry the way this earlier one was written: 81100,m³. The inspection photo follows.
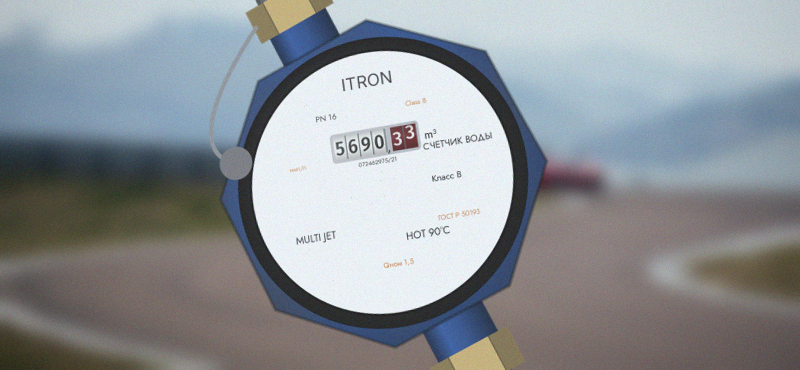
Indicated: 5690.33,m³
